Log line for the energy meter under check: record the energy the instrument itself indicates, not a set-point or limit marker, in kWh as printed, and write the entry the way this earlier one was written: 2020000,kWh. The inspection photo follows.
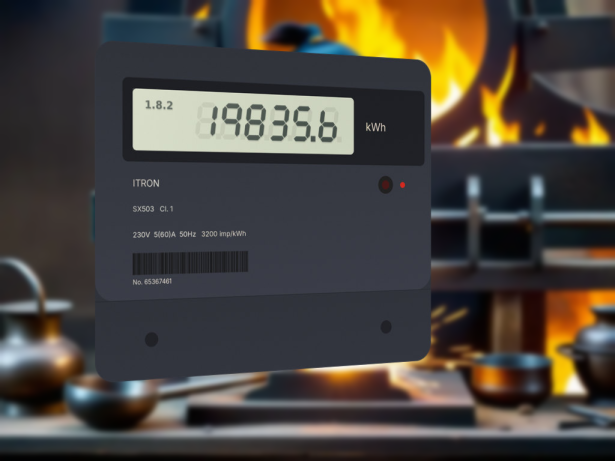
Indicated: 19835.6,kWh
